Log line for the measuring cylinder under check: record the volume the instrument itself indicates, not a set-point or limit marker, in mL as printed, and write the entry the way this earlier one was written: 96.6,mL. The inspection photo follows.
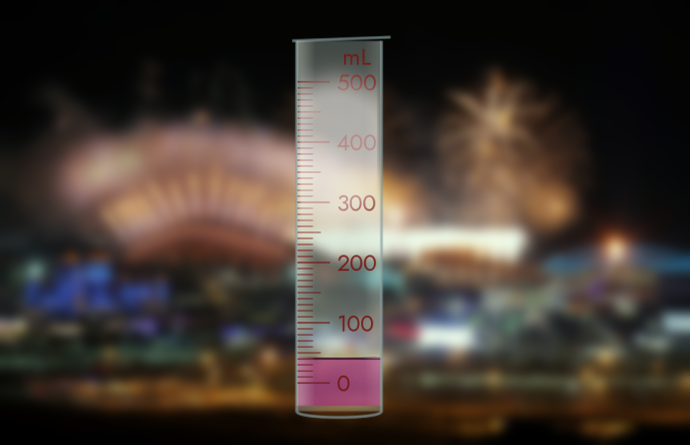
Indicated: 40,mL
